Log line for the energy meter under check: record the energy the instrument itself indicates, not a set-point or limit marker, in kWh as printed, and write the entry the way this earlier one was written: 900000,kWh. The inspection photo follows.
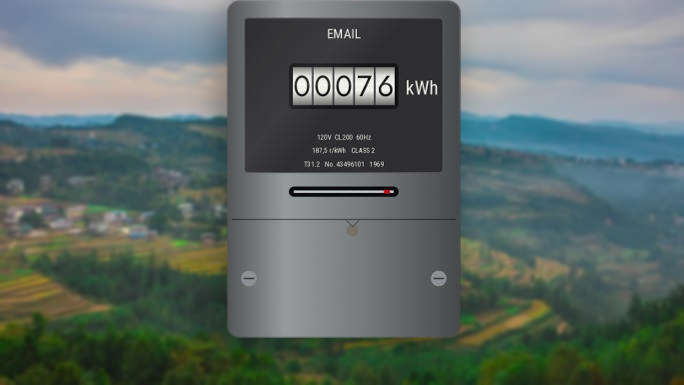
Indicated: 76,kWh
